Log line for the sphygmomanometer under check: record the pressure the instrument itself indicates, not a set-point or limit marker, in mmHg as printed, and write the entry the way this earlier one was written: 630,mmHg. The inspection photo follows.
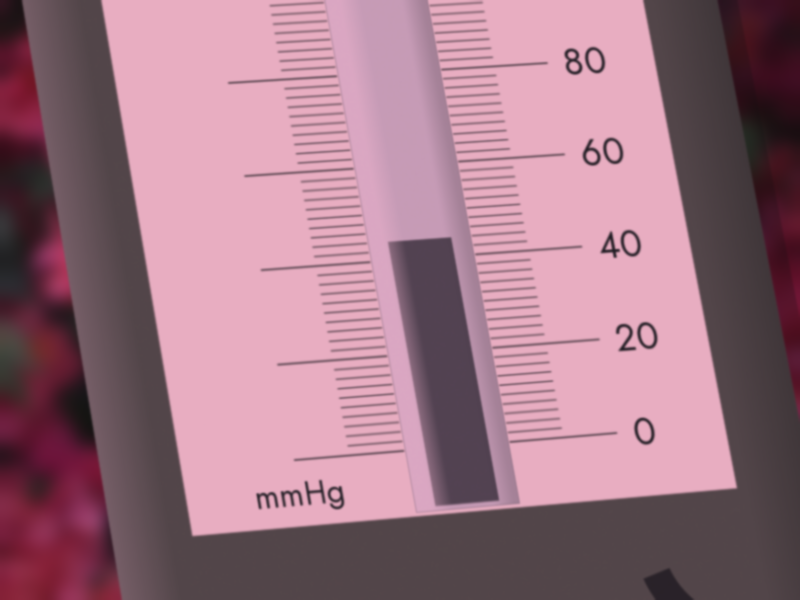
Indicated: 44,mmHg
